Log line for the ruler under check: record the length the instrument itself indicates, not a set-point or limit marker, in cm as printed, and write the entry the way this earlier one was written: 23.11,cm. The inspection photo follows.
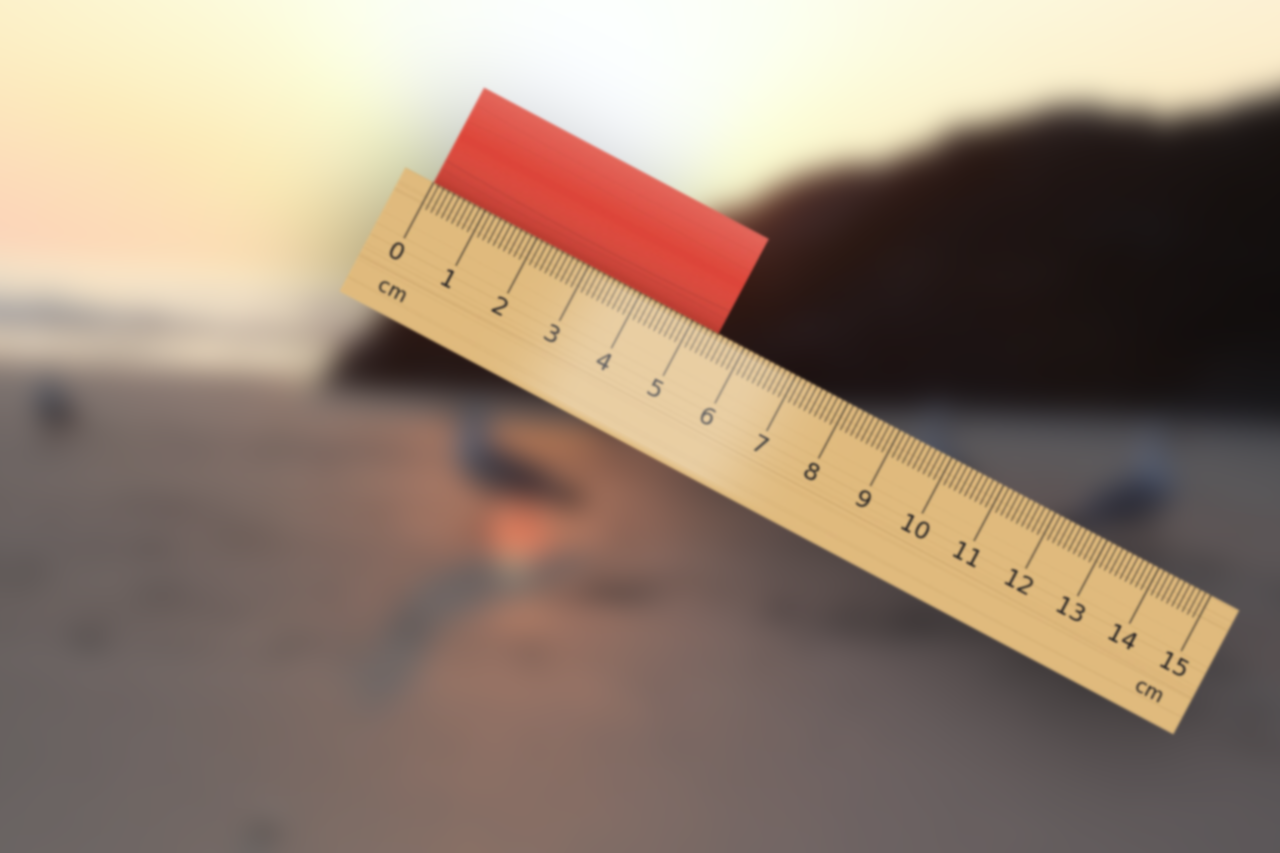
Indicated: 5.5,cm
